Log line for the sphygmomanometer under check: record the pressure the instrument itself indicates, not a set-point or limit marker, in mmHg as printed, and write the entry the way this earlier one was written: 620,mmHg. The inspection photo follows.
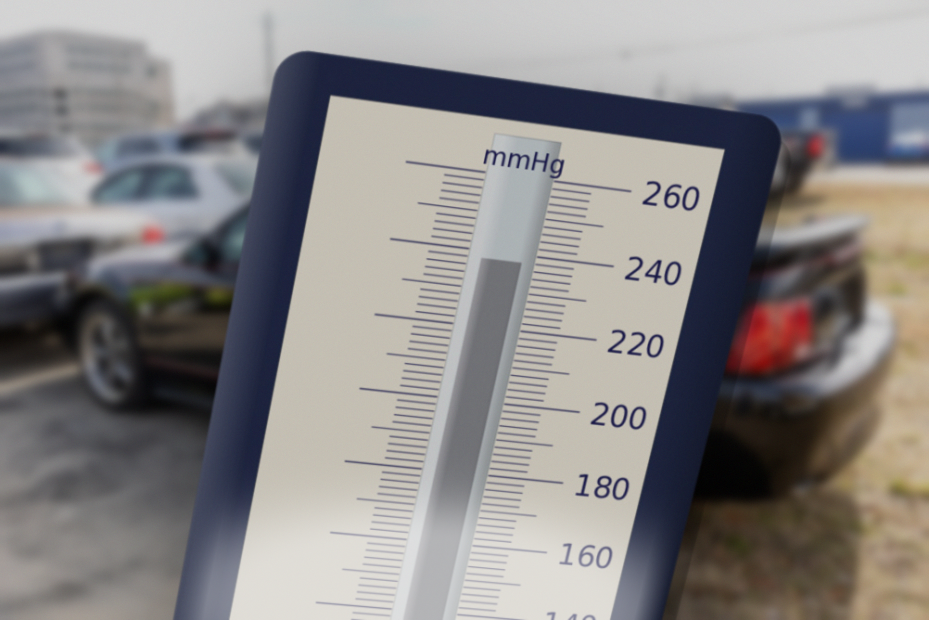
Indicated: 238,mmHg
